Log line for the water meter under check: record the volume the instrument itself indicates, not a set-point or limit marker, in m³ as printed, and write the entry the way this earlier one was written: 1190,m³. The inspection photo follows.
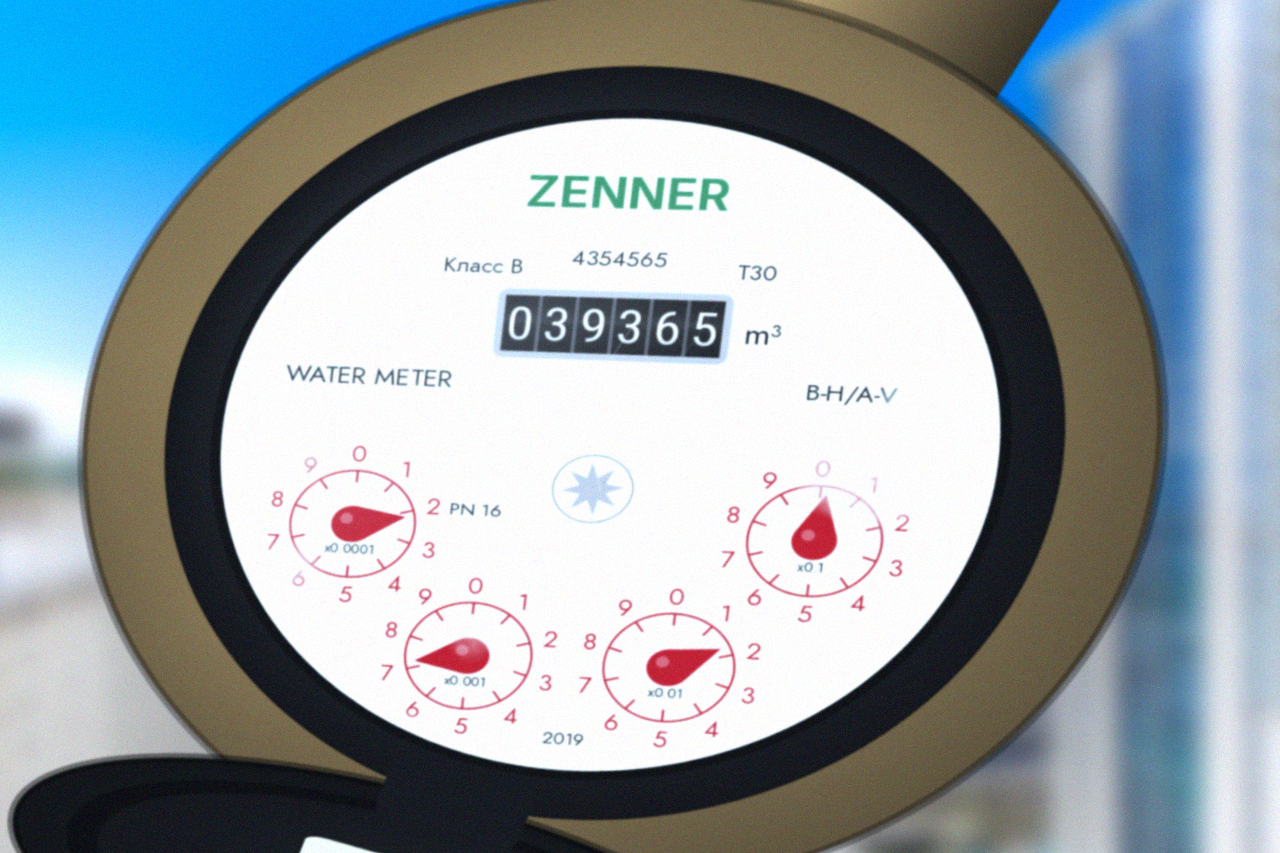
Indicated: 39365.0172,m³
